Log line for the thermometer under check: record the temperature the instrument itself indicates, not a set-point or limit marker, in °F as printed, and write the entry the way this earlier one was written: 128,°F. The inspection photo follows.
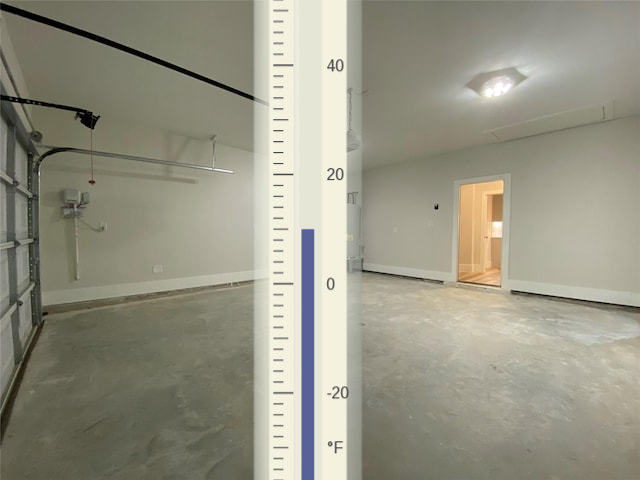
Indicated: 10,°F
